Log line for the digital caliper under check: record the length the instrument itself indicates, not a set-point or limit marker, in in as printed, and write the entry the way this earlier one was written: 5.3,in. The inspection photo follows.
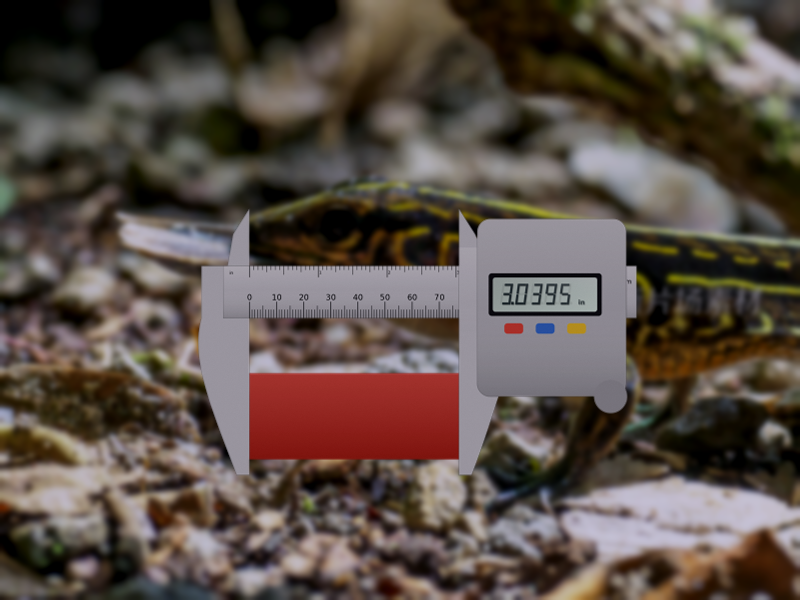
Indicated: 3.0395,in
